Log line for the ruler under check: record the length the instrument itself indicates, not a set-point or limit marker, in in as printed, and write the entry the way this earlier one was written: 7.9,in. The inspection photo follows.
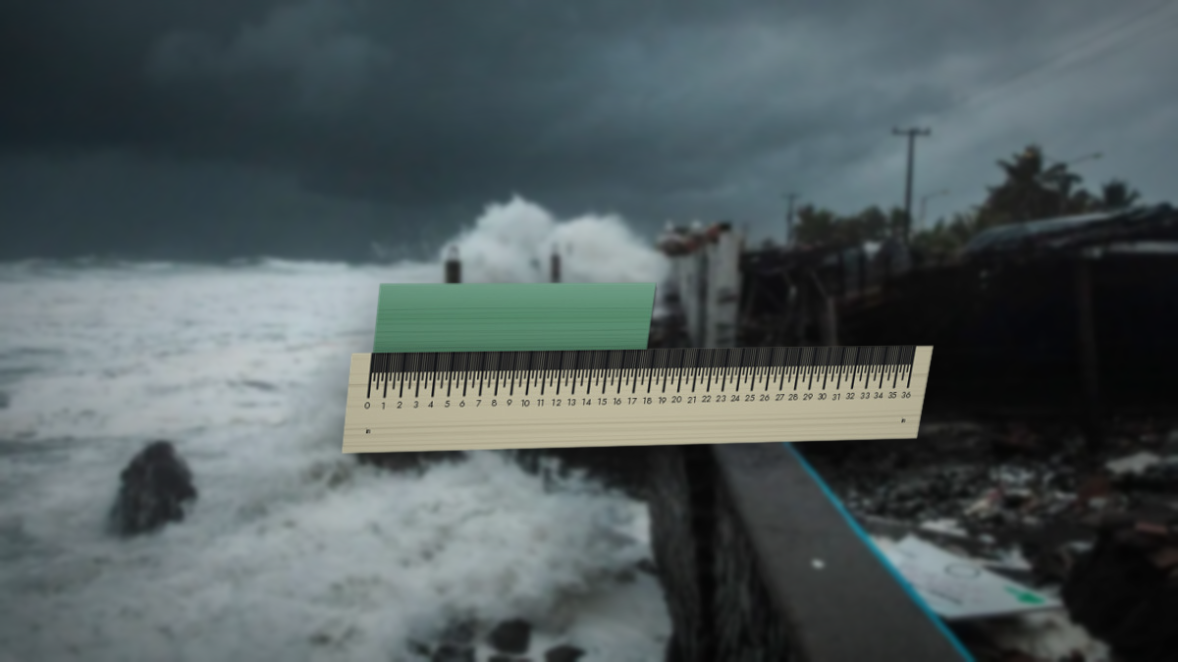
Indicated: 17.5,in
